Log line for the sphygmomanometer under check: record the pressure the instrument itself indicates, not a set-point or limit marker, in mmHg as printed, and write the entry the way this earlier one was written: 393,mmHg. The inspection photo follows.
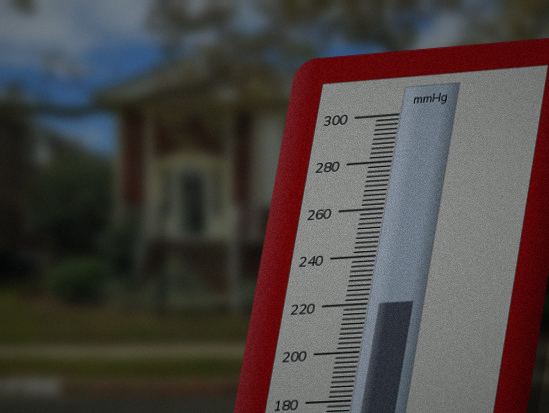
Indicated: 220,mmHg
